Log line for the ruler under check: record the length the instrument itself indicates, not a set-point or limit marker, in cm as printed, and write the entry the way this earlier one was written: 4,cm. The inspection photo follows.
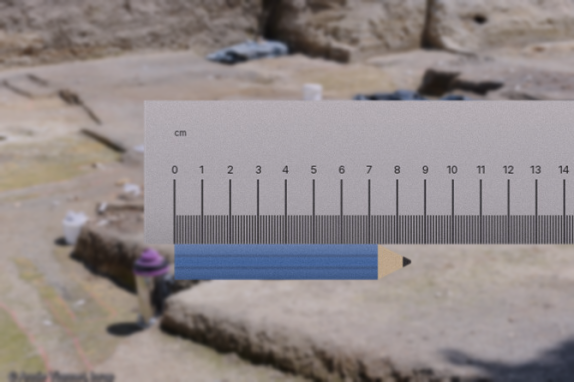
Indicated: 8.5,cm
